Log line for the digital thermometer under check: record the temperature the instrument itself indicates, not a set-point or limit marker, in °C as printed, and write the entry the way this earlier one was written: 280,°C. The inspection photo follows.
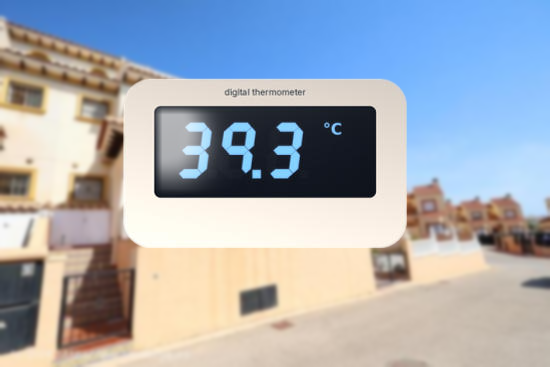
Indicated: 39.3,°C
